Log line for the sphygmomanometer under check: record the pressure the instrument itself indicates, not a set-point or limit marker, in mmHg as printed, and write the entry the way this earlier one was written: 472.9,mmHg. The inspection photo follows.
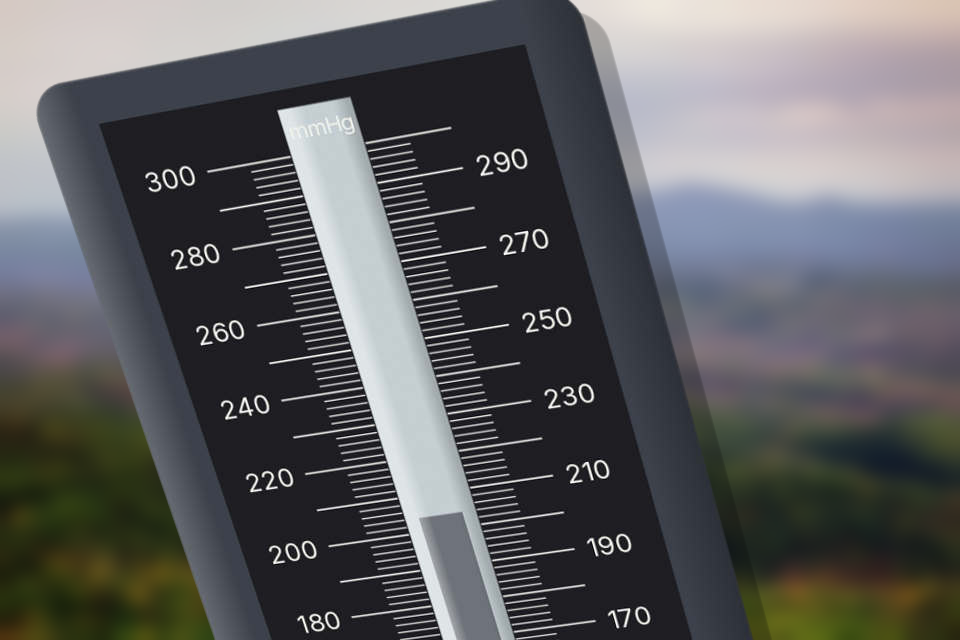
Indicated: 204,mmHg
